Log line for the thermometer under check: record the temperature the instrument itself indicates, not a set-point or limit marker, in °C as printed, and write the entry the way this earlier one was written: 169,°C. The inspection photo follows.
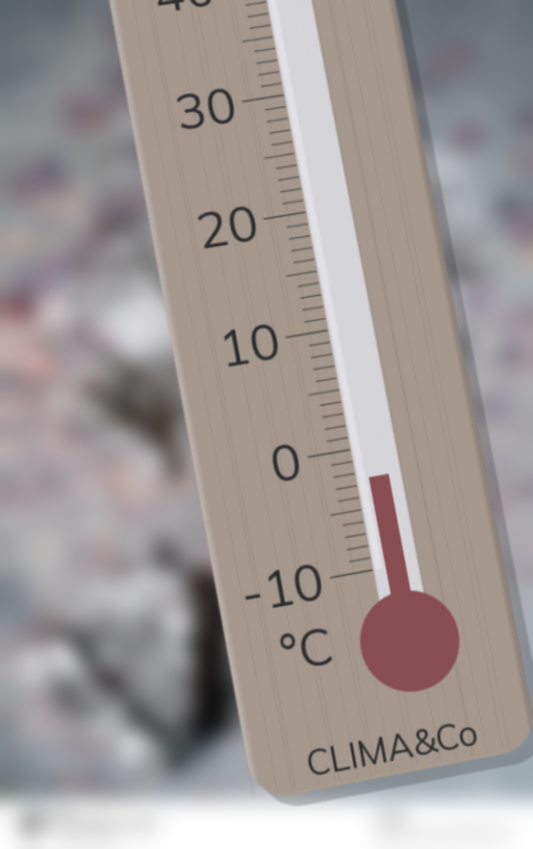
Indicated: -2.5,°C
